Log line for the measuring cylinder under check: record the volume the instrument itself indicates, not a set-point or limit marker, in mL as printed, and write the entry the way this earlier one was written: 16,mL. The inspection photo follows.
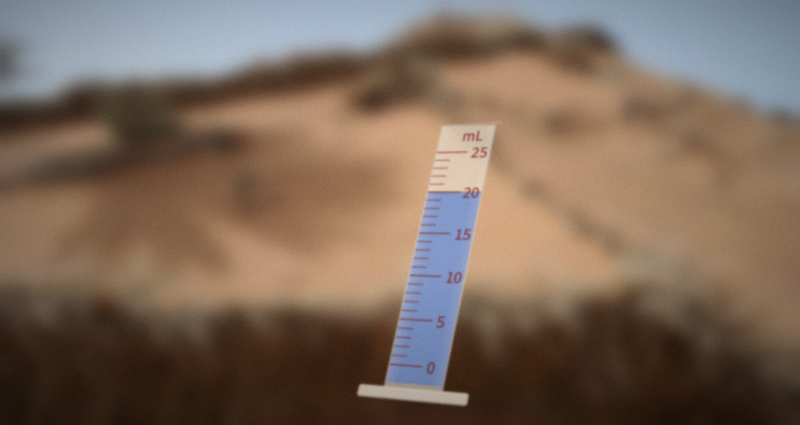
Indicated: 20,mL
